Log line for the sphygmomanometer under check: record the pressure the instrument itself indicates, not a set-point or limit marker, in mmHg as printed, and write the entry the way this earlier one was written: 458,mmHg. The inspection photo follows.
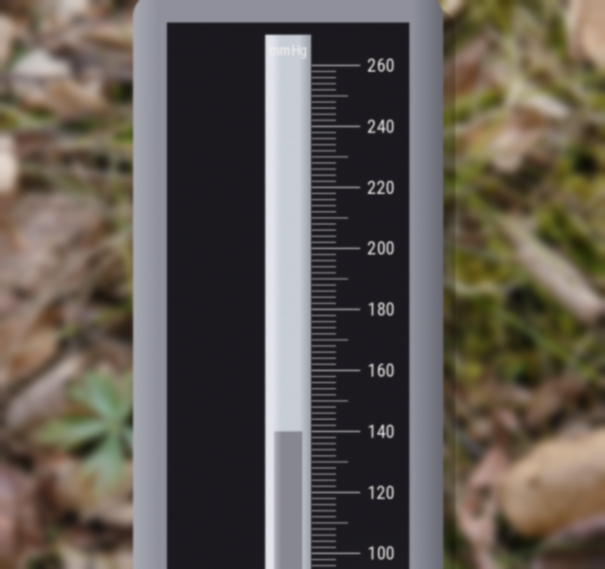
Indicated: 140,mmHg
